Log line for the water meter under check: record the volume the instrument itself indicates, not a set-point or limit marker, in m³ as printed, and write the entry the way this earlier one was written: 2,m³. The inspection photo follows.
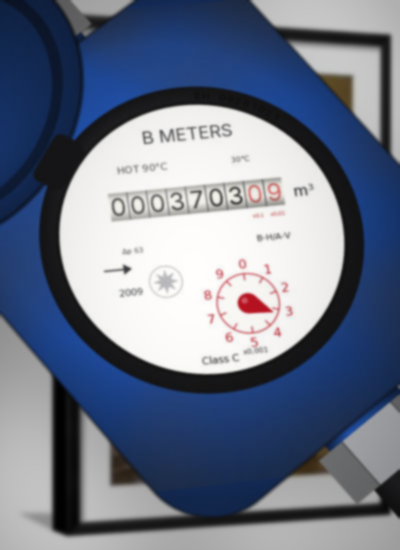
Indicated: 3703.093,m³
